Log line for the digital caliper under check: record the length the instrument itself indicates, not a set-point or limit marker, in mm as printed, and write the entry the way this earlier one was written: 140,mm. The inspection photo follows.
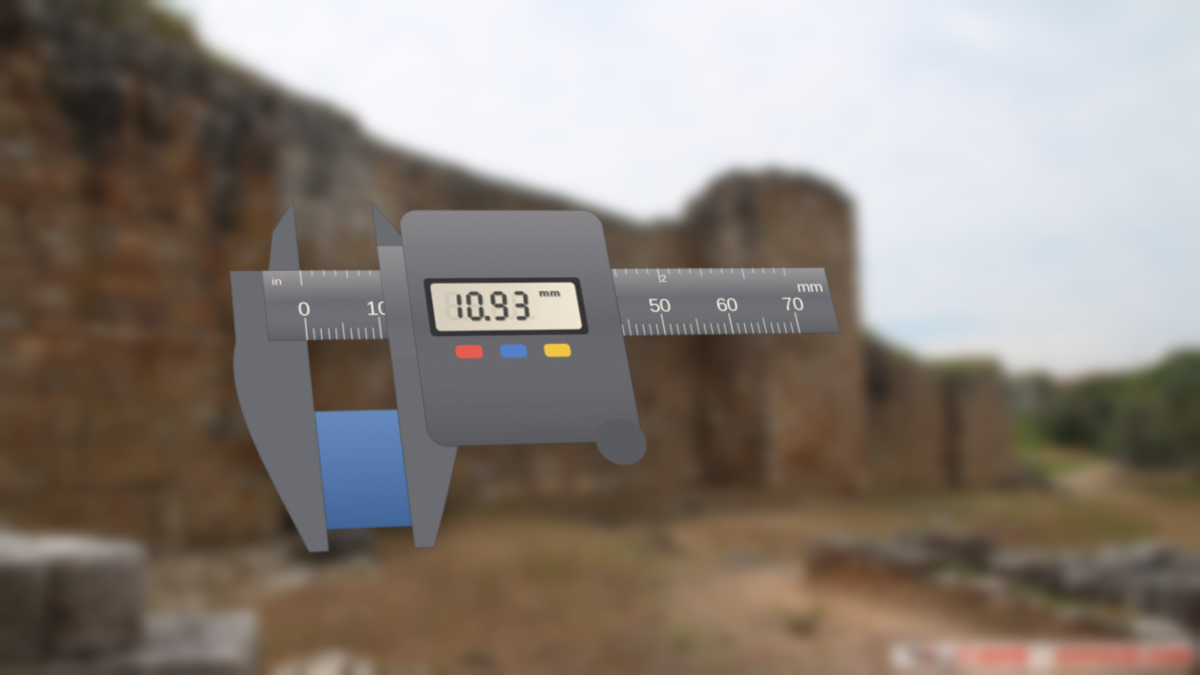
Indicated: 10.93,mm
